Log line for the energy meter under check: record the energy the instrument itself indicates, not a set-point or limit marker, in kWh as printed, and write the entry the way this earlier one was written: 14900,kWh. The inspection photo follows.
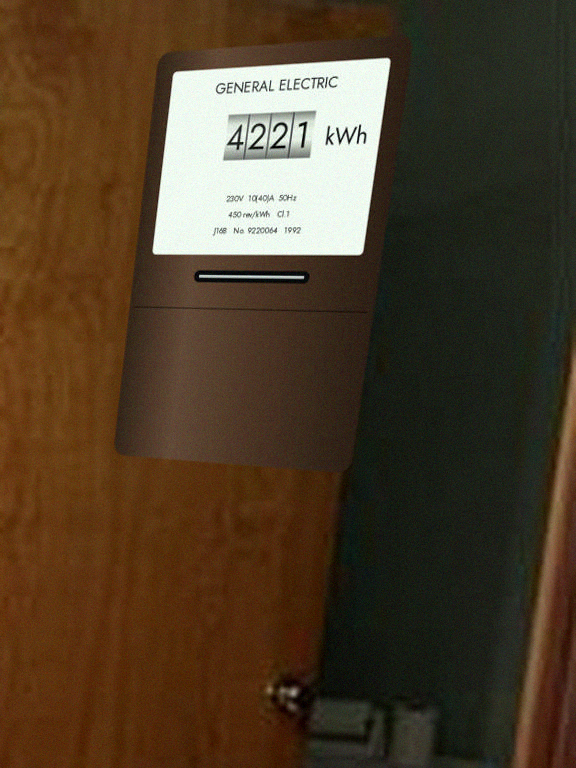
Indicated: 4221,kWh
